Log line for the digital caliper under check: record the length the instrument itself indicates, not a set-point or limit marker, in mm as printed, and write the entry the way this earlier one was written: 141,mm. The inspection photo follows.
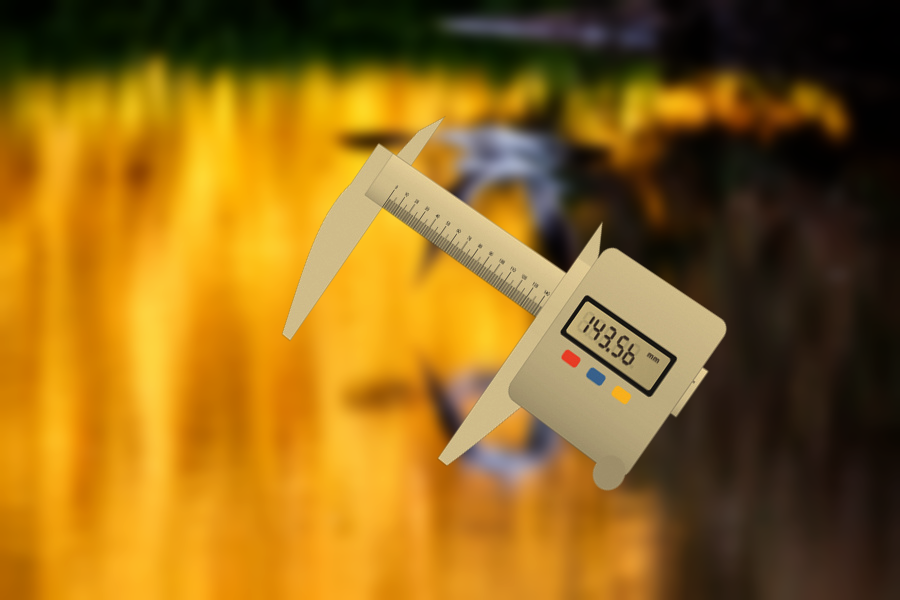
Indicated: 143.56,mm
